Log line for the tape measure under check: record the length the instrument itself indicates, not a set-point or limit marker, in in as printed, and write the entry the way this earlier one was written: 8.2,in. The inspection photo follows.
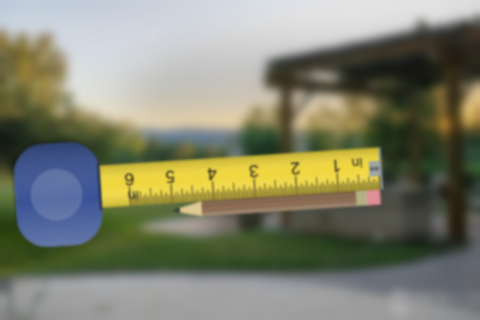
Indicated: 5,in
